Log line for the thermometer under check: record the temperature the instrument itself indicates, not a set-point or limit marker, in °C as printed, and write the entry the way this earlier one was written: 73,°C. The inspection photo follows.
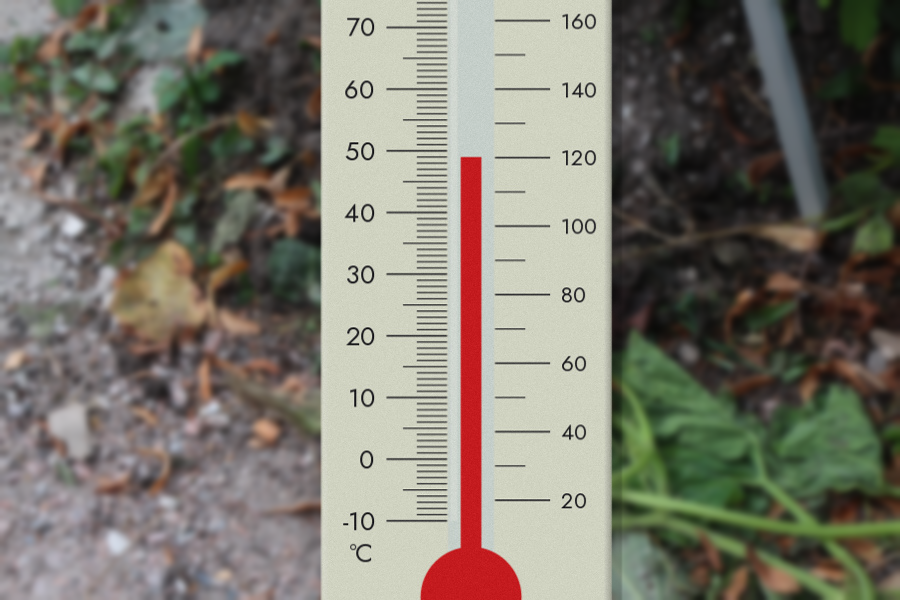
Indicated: 49,°C
